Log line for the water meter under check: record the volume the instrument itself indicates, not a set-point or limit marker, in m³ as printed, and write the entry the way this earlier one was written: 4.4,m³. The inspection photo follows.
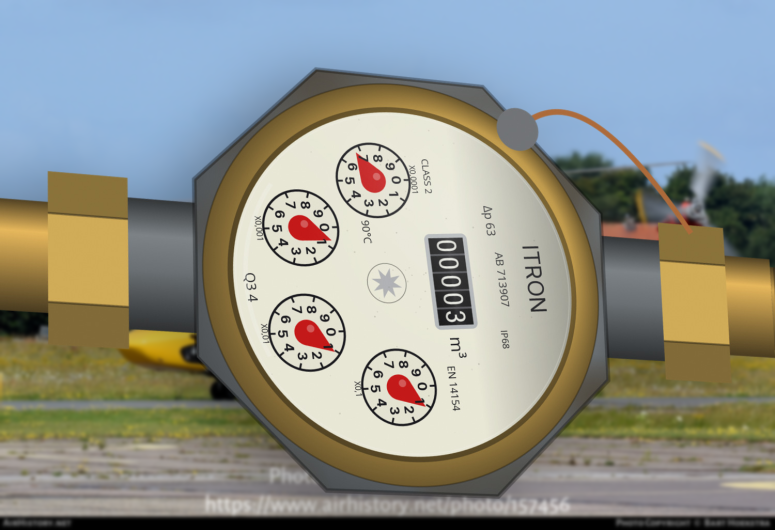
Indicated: 3.1106,m³
